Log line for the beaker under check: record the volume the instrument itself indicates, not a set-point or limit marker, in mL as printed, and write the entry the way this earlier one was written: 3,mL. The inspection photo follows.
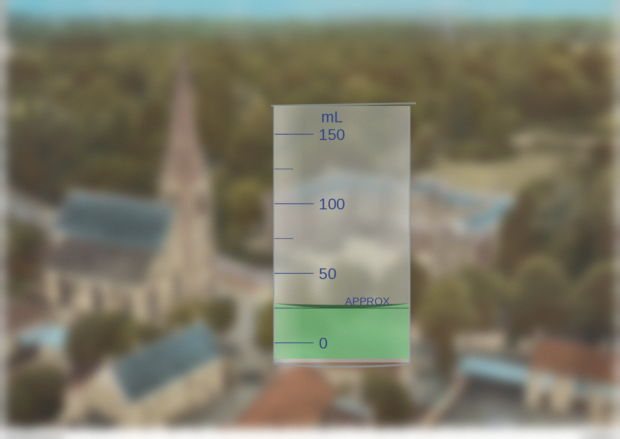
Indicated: 25,mL
